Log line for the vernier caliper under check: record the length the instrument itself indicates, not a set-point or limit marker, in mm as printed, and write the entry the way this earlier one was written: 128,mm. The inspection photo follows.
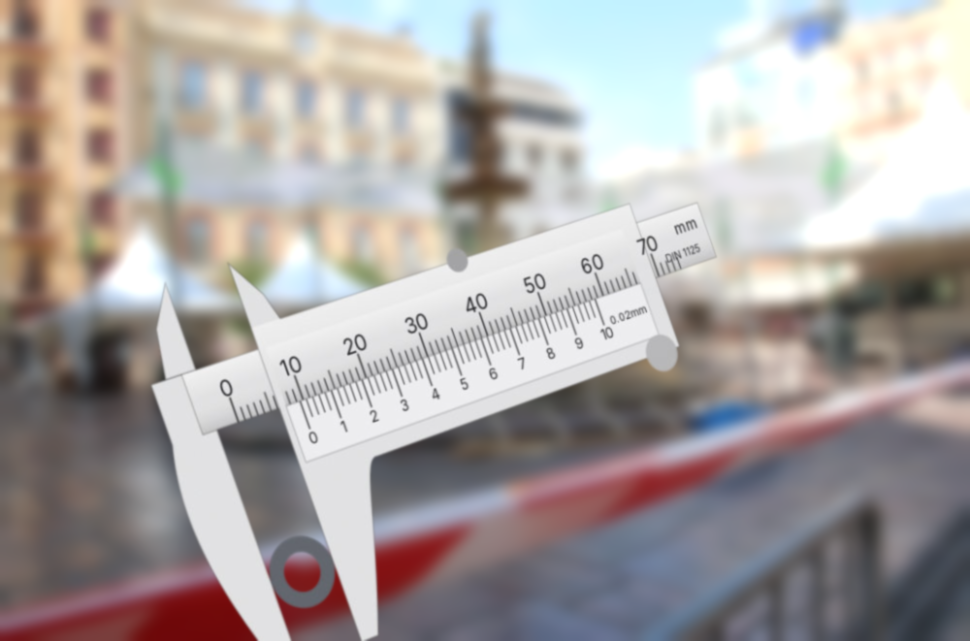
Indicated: 9.5,mm
